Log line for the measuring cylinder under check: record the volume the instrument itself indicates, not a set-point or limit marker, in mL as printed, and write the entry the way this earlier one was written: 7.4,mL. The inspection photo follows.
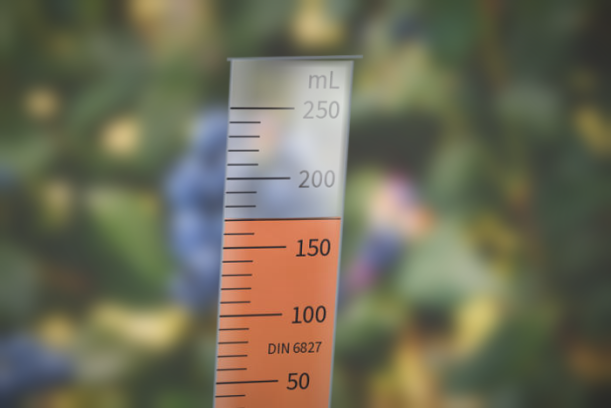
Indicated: 170,mL
